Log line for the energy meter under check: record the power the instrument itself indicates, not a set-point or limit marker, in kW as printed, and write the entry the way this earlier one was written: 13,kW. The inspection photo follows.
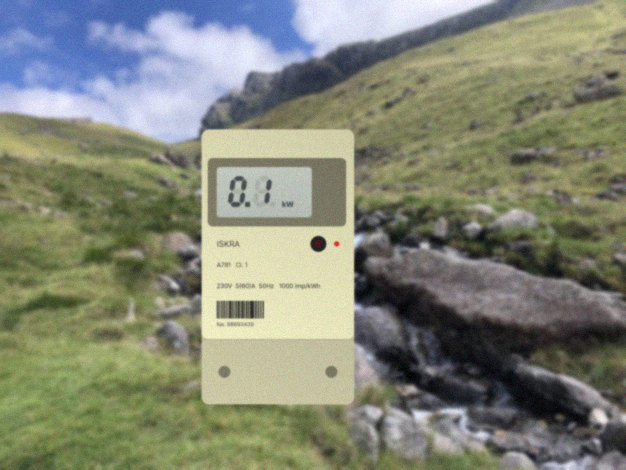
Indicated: 0.1,kW
